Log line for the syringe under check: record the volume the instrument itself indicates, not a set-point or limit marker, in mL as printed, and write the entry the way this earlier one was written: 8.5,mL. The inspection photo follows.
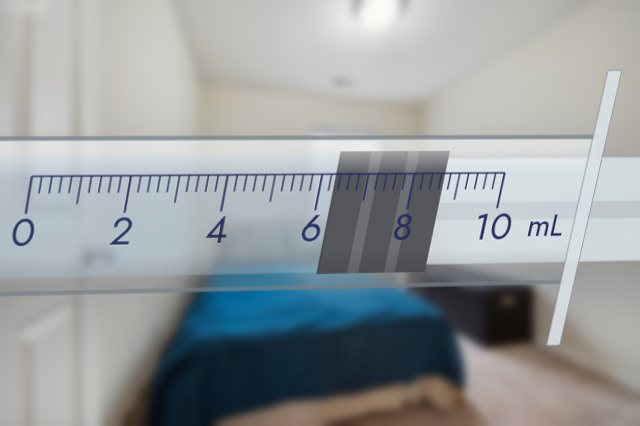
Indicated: 6.3,mL
